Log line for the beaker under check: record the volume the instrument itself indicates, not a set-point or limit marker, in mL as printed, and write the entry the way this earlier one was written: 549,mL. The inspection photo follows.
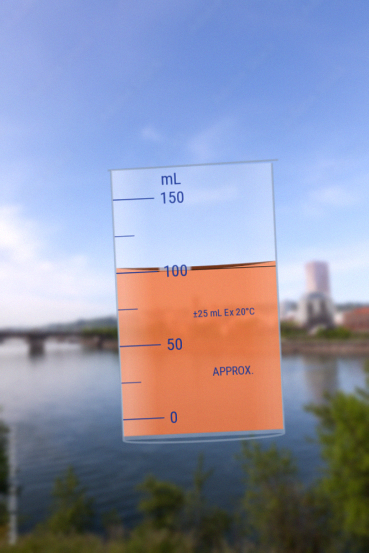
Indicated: 100,mL
